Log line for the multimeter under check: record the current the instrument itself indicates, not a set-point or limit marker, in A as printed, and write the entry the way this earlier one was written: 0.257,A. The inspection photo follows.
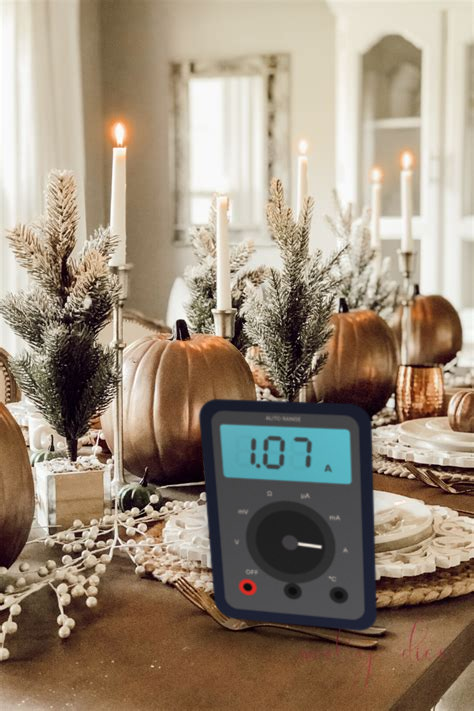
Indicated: 1.07,A
